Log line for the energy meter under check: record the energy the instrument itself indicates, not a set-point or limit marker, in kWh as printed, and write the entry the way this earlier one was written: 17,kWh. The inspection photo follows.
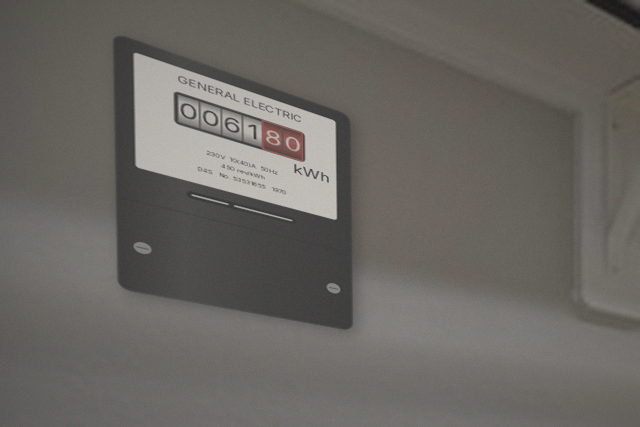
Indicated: 61.80,kWh
